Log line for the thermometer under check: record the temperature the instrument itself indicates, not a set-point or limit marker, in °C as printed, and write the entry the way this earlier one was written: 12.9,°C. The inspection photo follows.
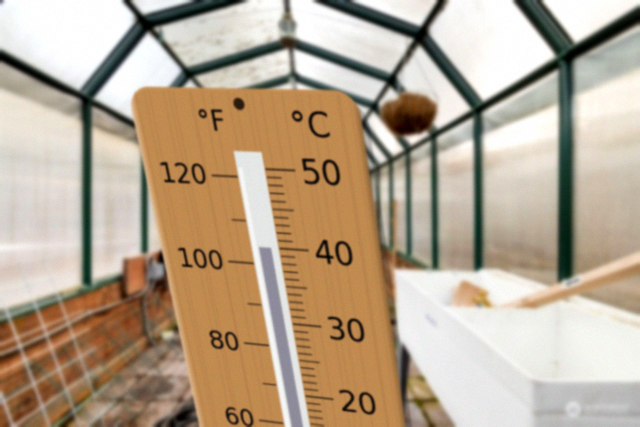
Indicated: 40,°C
